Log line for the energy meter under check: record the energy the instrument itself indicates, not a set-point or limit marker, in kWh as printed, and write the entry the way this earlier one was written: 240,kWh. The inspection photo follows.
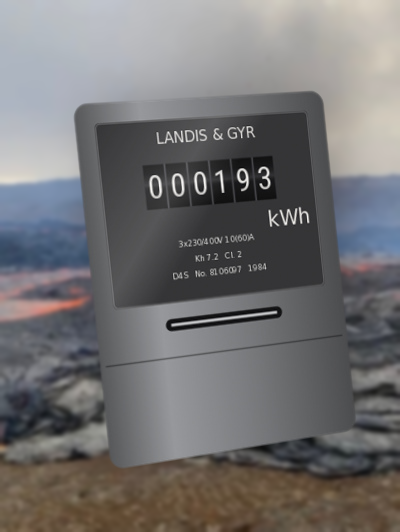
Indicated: 193,kWh
